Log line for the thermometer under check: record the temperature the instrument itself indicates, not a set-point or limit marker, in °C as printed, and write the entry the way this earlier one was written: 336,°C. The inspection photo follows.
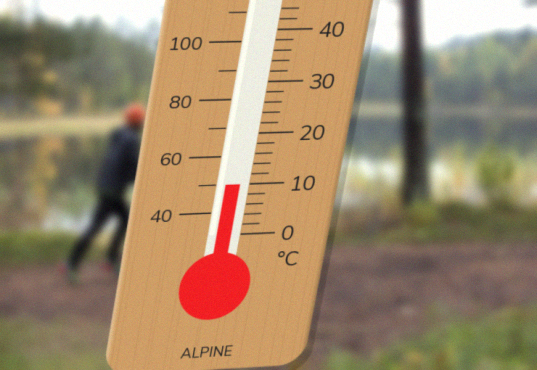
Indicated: 10,°C
